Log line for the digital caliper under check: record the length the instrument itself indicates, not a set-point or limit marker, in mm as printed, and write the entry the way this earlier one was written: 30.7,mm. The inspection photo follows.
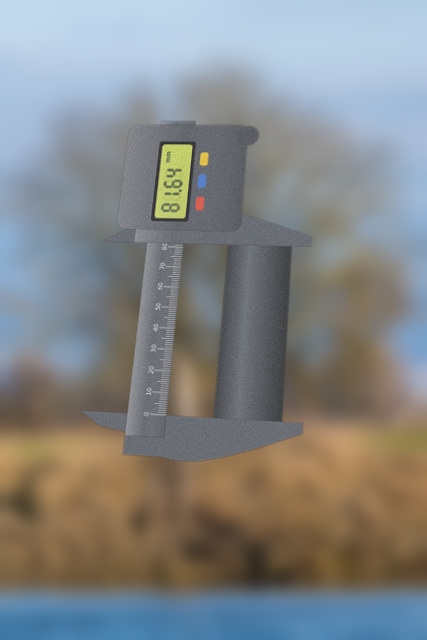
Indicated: 81.64,mm
